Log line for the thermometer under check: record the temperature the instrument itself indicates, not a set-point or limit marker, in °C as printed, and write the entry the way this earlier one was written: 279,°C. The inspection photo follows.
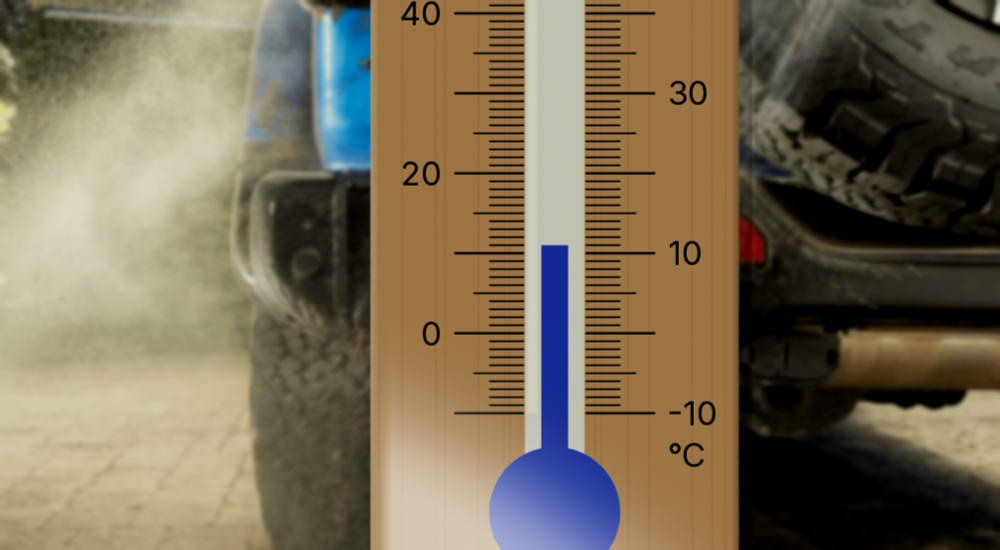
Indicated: 11,°C
